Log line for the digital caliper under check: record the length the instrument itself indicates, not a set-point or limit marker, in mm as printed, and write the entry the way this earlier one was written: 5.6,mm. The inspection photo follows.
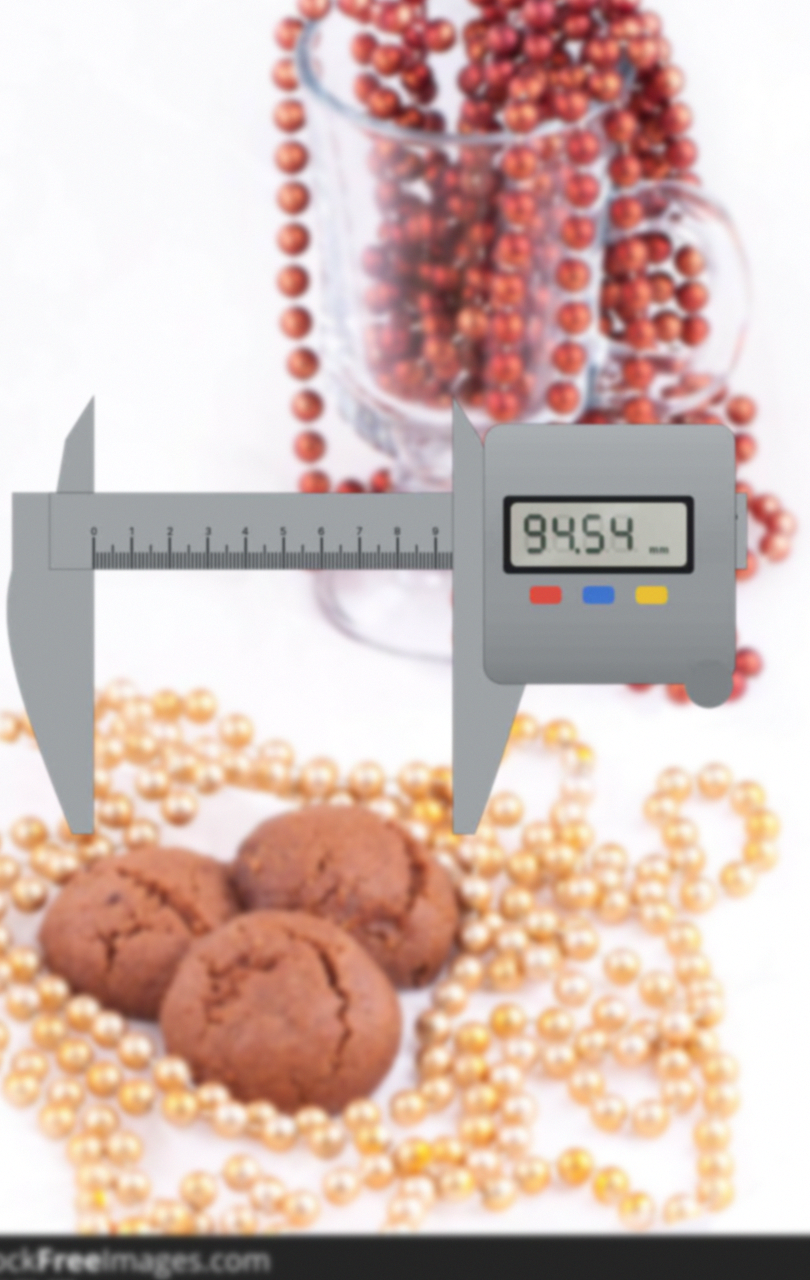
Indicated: 94.54,mm
